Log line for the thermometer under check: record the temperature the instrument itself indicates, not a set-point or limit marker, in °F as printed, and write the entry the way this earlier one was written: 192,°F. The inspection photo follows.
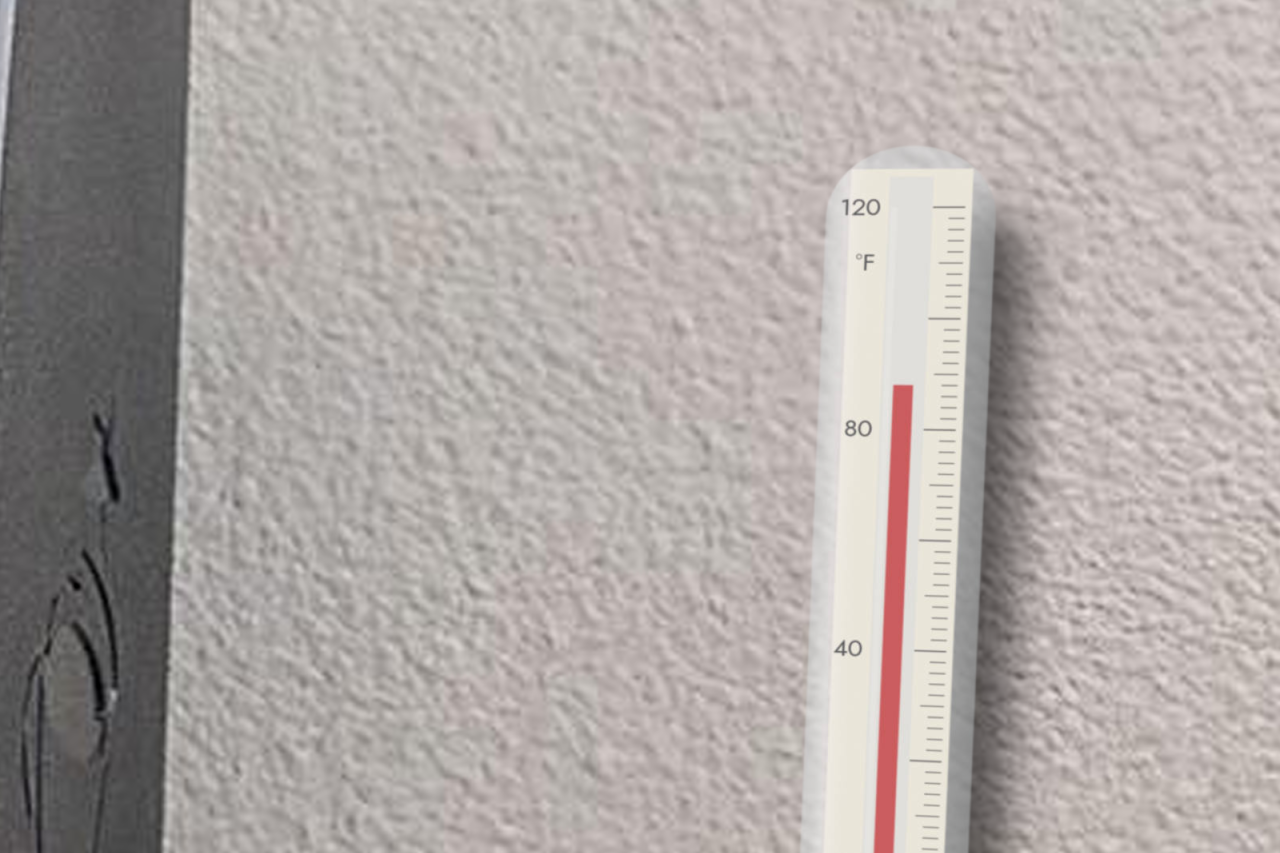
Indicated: 88,°F
